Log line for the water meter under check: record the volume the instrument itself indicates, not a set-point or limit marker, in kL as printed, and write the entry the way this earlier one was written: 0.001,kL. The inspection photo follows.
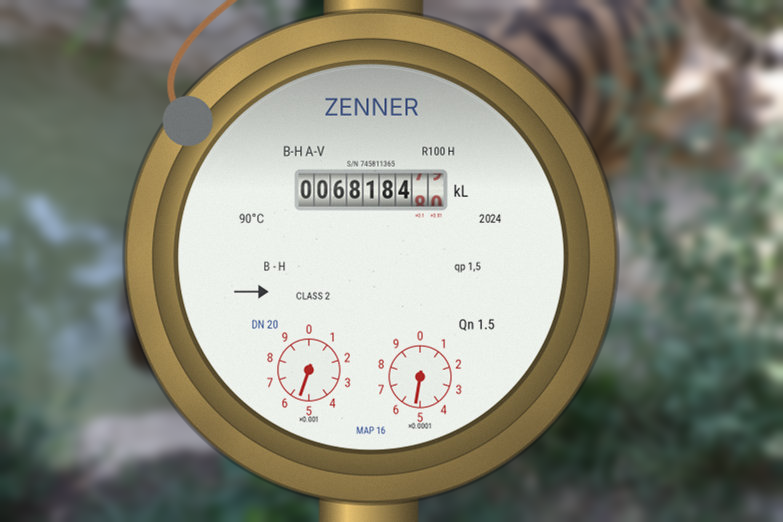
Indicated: 68184.7955,kL
